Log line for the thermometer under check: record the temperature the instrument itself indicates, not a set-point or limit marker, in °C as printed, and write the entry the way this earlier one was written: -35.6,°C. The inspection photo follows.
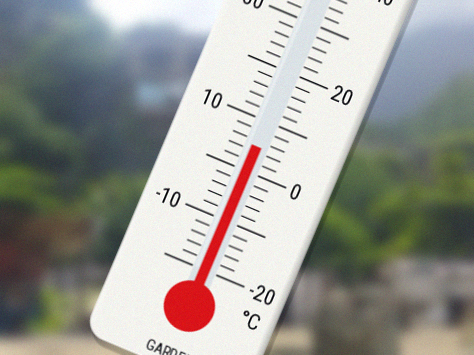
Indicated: 5,°C
